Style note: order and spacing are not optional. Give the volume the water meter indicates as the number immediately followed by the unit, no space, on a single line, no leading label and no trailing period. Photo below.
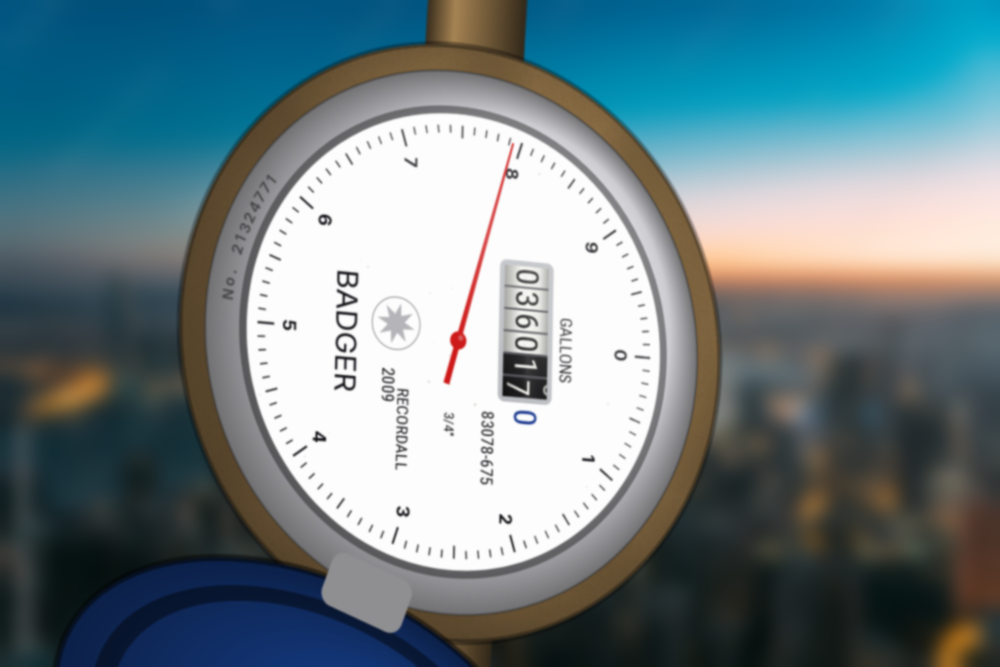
360167.9gal
